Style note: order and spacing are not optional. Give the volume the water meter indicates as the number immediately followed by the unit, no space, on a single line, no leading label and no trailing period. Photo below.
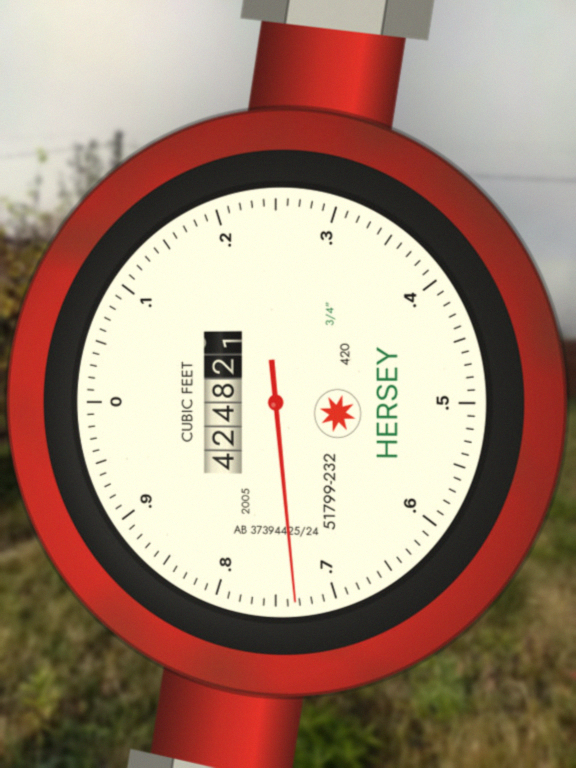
424820.73ft³
